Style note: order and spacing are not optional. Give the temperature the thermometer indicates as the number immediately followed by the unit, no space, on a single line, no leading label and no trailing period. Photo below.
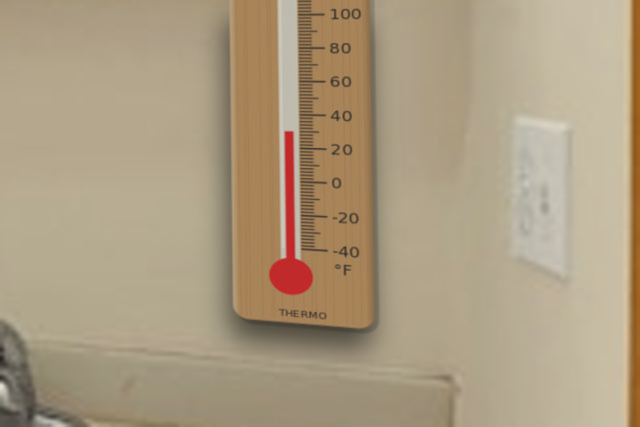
30°F
